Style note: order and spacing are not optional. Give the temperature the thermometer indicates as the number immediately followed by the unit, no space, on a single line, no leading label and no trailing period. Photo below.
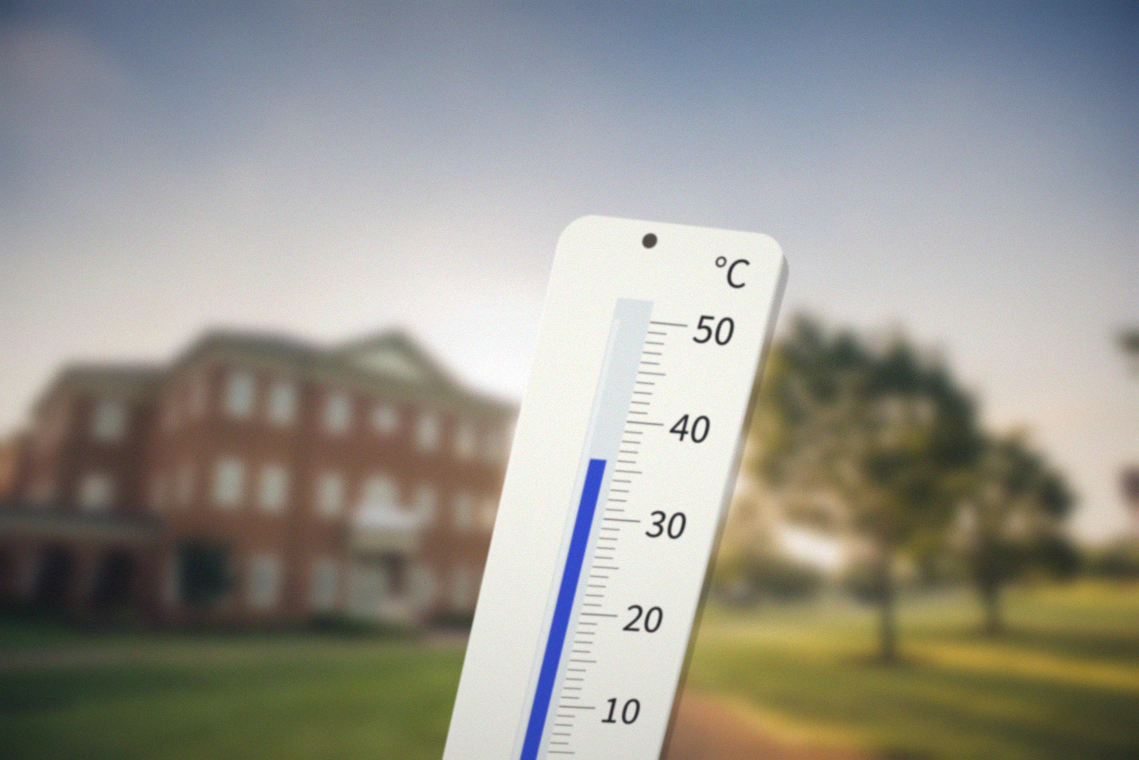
36°C
